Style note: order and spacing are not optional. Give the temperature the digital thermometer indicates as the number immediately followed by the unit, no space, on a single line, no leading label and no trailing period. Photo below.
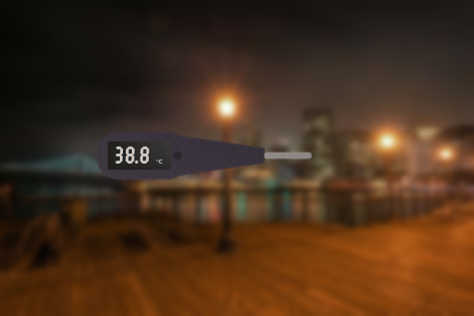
38.8°C
